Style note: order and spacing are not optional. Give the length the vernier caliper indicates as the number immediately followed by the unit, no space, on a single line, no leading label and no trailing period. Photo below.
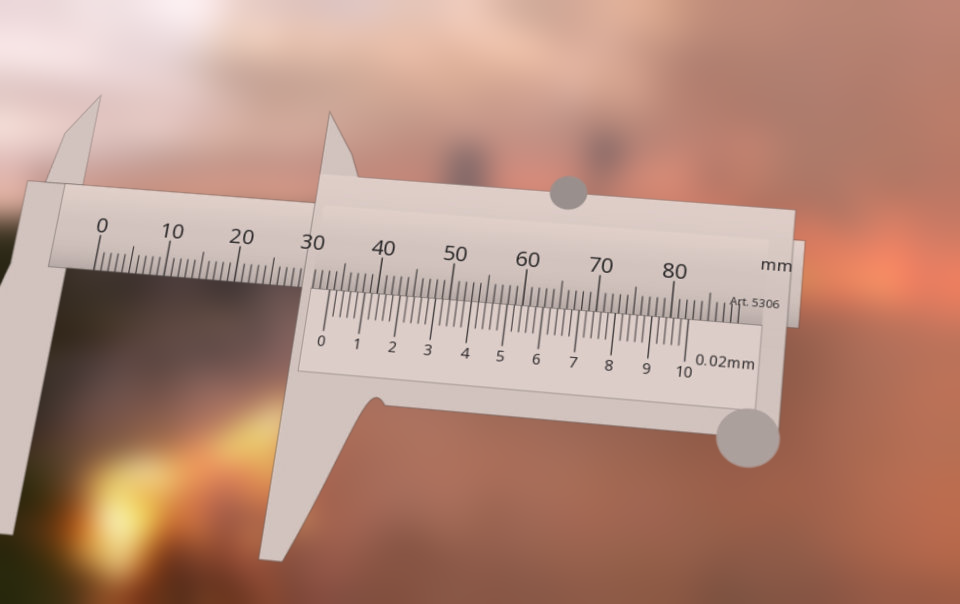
33.4mm
